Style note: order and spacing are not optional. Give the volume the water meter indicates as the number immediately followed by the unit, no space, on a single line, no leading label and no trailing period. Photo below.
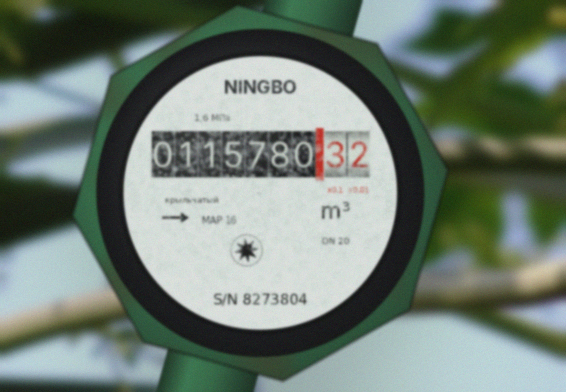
115780.32m³
